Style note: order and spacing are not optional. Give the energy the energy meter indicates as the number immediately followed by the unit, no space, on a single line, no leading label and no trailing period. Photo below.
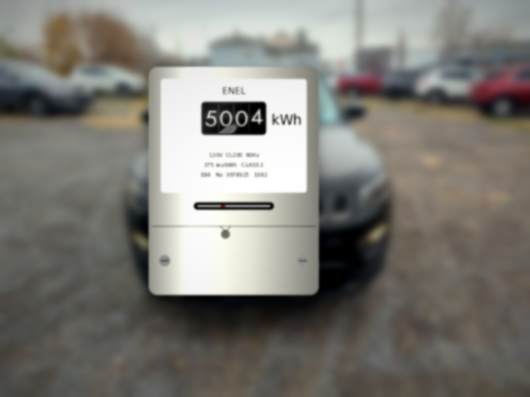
5004kWh
